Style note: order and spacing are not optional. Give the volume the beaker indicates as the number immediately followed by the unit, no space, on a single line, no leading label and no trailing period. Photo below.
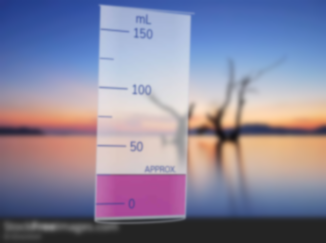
25mL
